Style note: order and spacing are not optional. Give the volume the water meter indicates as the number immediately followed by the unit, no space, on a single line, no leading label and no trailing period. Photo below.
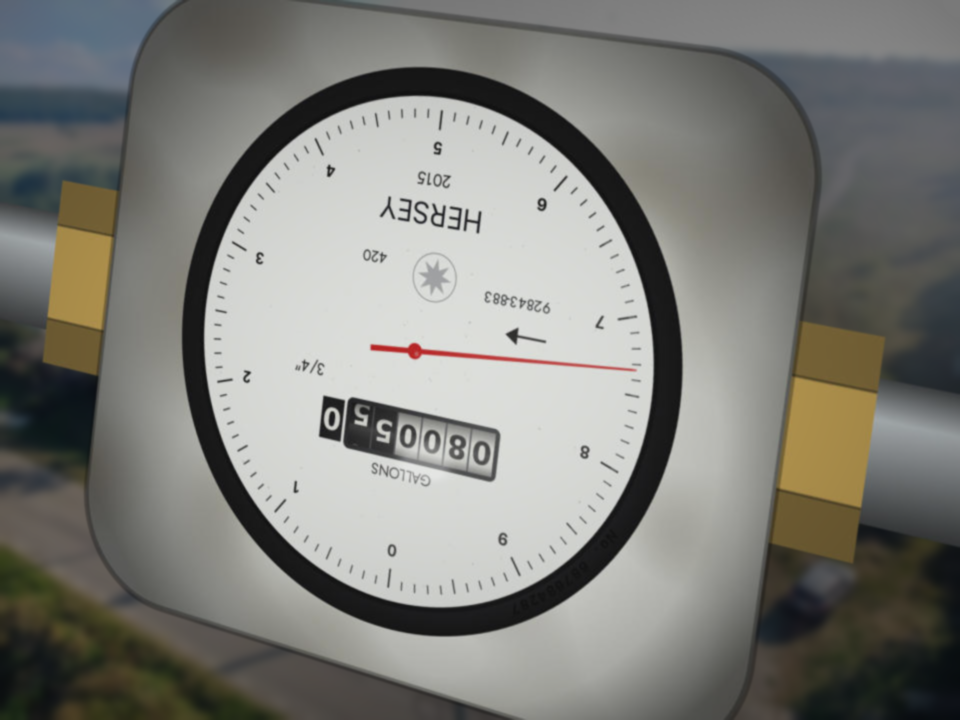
800547.3gal
